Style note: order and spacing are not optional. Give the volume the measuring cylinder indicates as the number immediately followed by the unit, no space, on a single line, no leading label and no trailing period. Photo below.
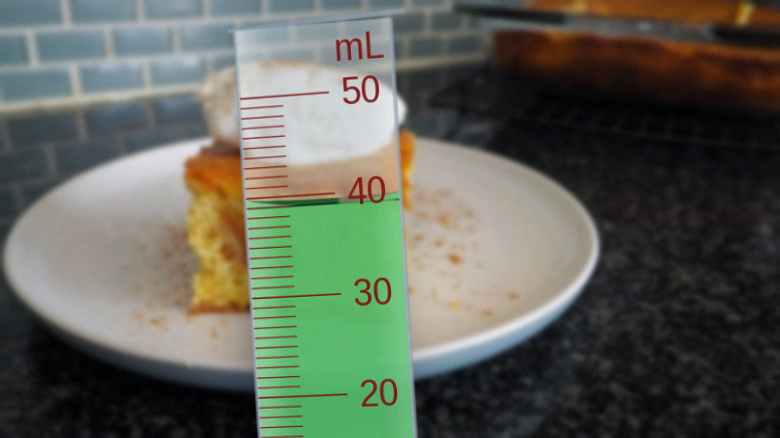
39mL
